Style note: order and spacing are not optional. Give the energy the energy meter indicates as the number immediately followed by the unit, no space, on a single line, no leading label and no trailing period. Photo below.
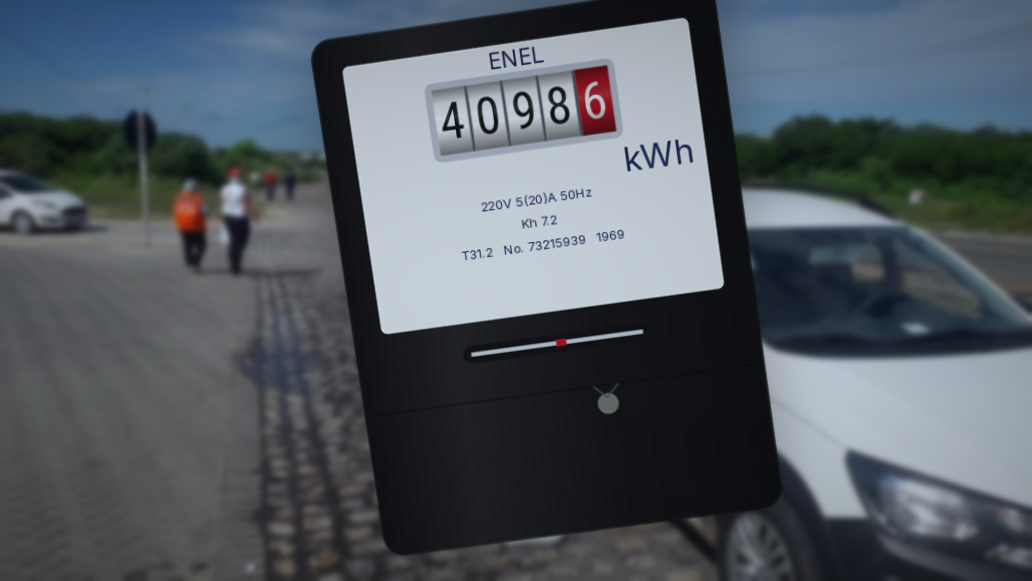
4098.6kWh
